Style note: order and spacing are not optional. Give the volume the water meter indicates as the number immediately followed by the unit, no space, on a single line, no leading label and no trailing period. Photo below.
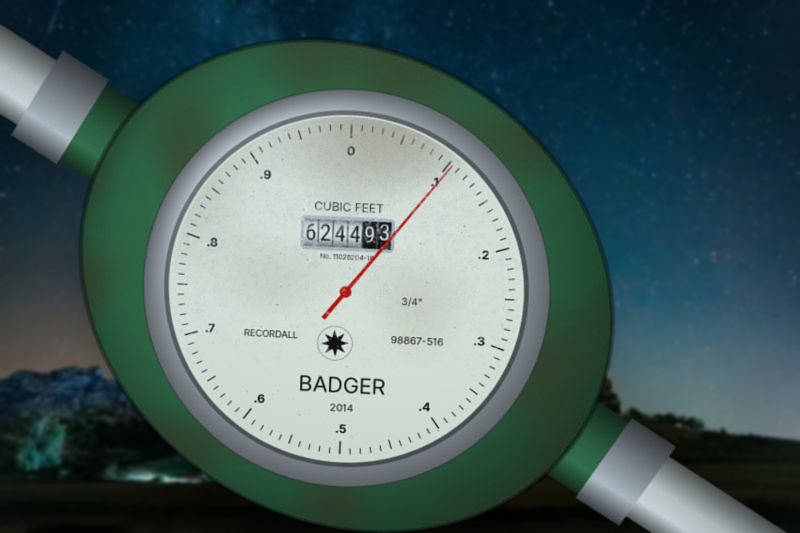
624493.10ft³
